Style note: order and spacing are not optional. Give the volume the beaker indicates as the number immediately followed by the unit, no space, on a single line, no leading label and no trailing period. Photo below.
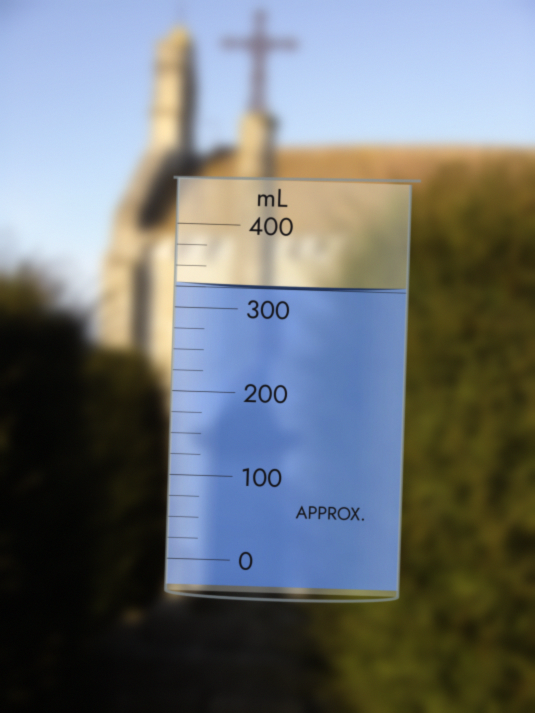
325mL
